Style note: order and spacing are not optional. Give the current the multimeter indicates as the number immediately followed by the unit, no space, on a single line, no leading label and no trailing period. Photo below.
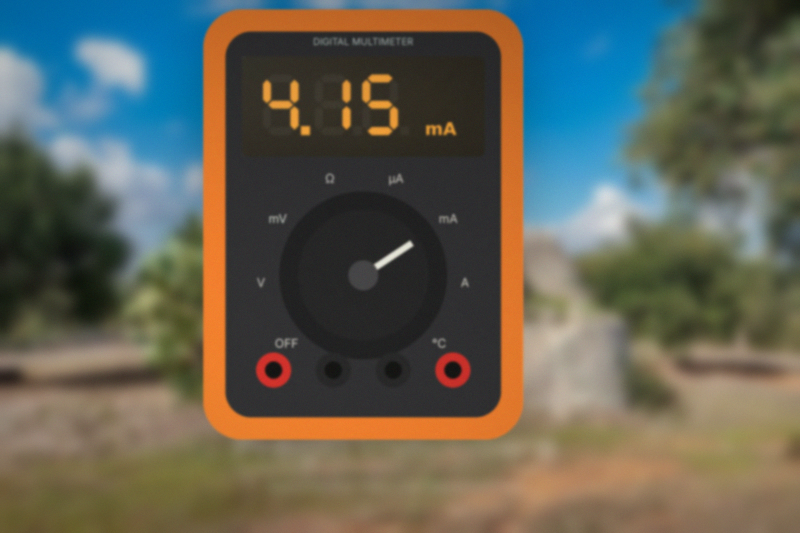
4.15mA
